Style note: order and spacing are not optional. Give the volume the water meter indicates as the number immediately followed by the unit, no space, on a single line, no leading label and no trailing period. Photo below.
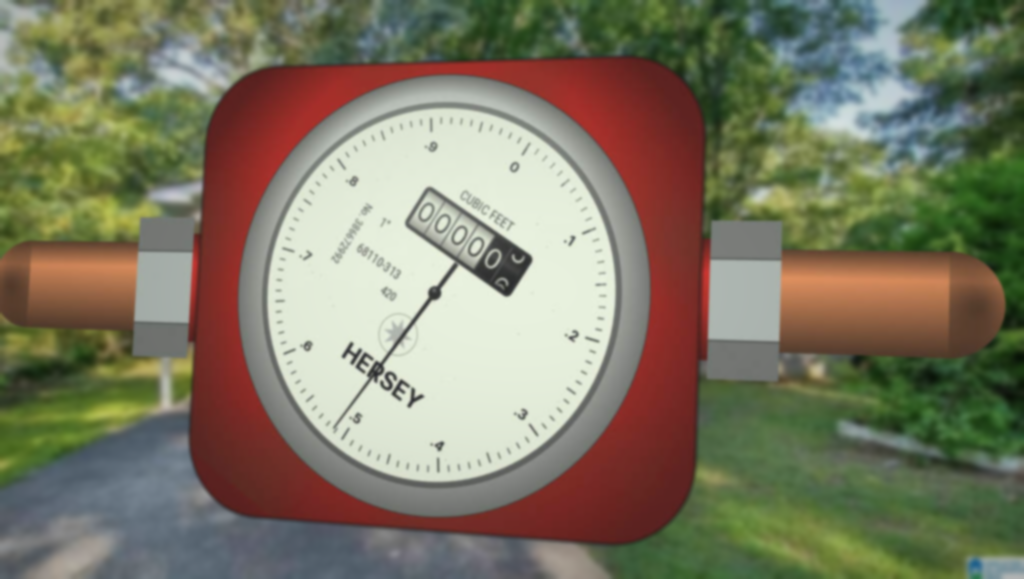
5.51ft³
